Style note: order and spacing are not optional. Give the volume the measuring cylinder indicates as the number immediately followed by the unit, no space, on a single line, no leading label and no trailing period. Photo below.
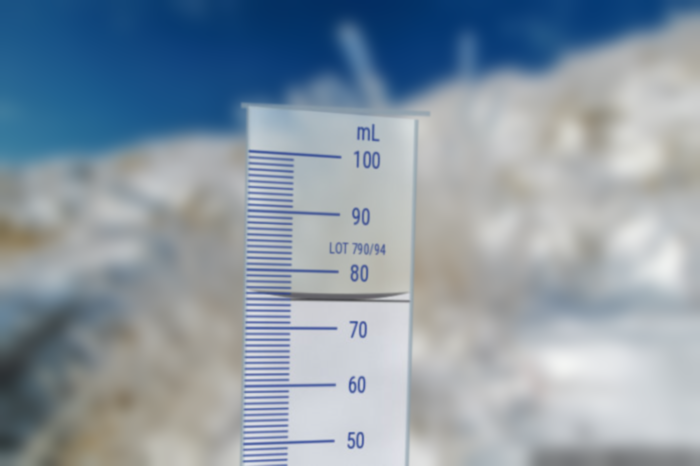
75mL
